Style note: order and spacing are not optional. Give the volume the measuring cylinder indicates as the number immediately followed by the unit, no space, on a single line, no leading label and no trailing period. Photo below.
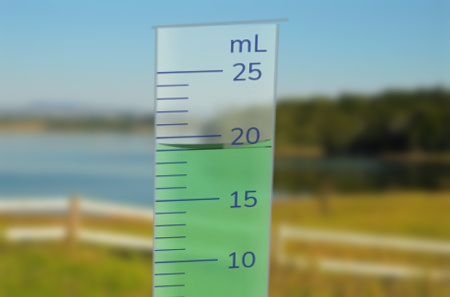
19mL
